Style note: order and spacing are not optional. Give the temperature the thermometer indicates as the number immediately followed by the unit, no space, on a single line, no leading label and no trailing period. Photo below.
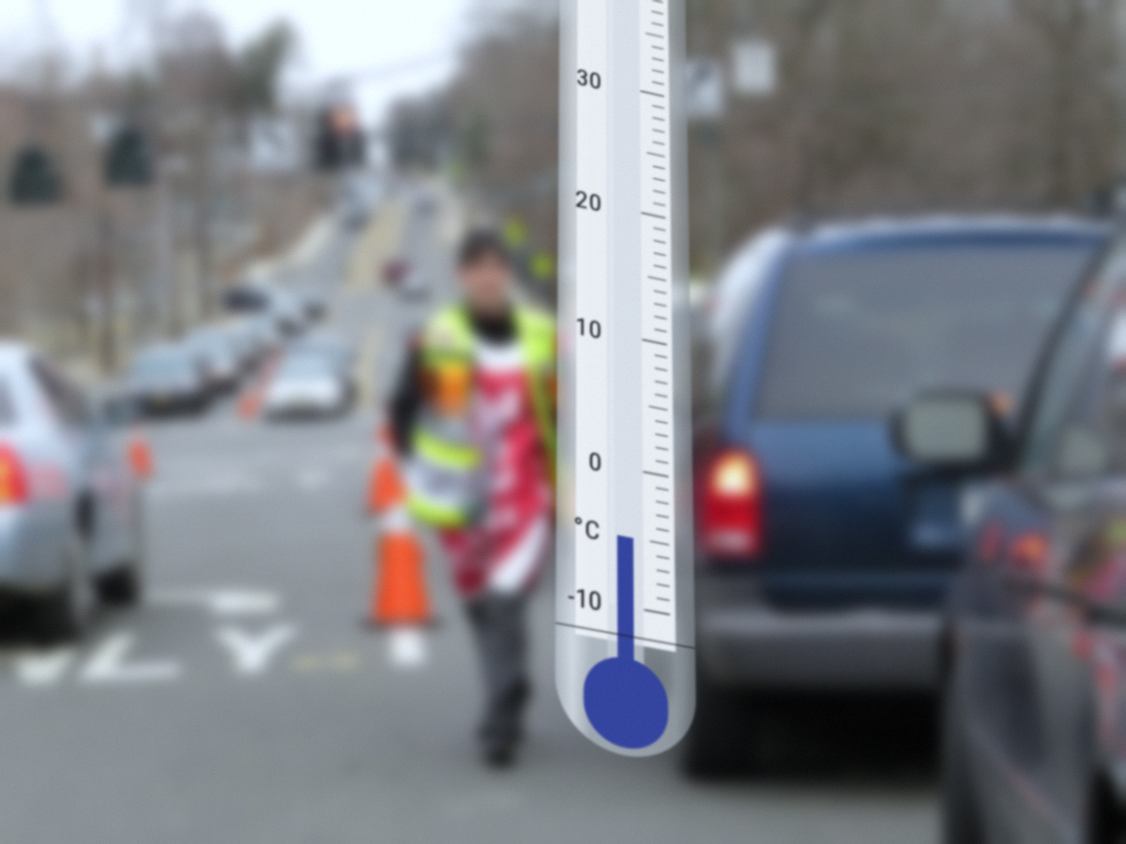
-5°C
